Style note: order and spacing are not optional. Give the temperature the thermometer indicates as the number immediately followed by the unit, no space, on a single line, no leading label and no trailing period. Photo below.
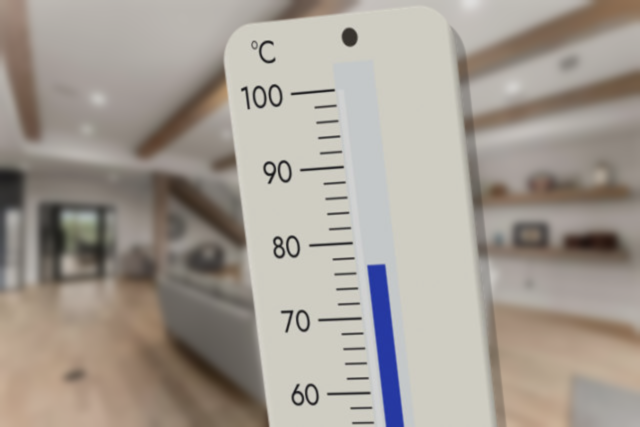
77°C
